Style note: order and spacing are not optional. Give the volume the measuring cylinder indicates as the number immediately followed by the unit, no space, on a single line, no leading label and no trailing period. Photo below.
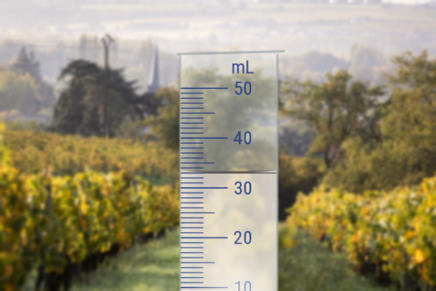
33mL
